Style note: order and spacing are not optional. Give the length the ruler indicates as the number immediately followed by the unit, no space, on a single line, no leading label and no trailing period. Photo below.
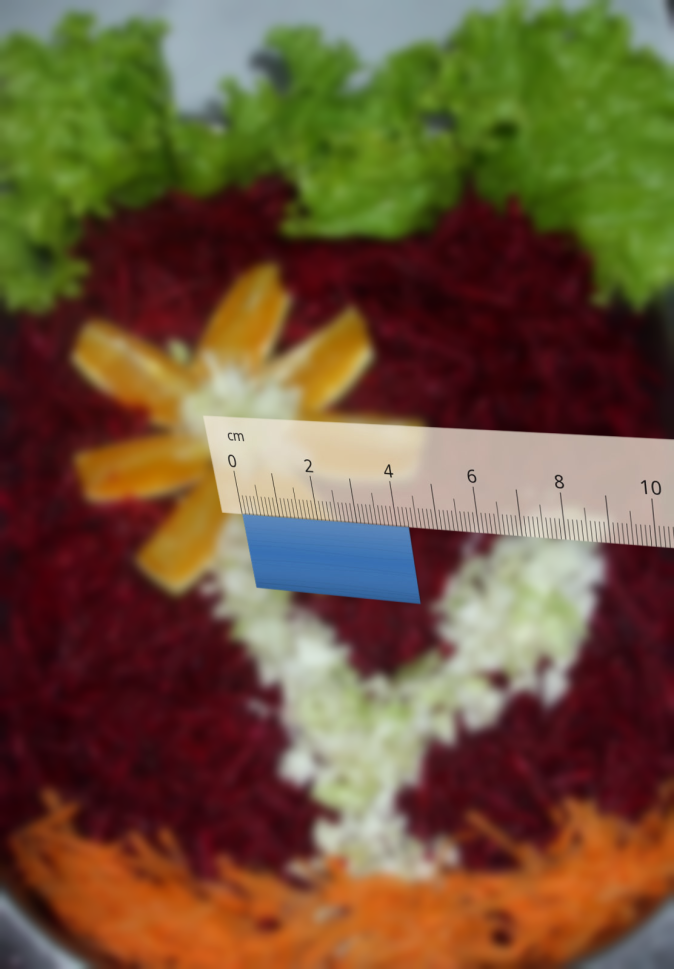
4.3cm
